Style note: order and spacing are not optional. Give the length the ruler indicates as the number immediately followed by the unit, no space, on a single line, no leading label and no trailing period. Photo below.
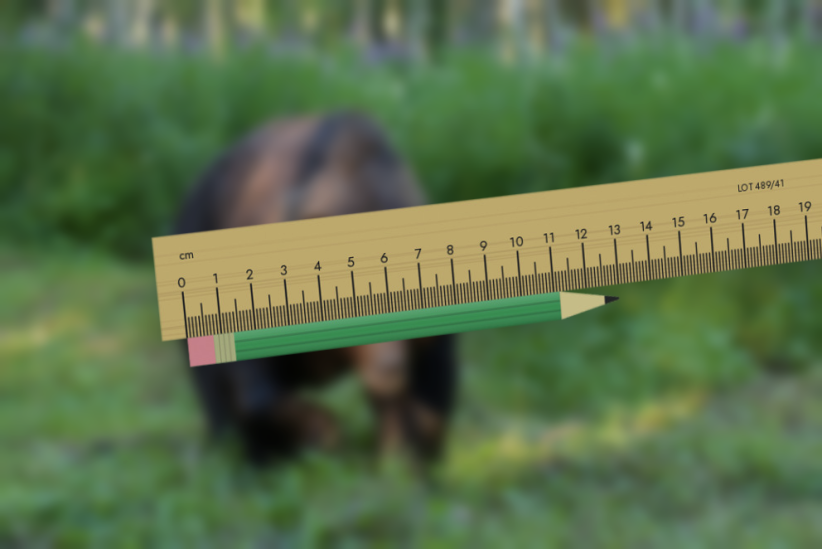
13cm
